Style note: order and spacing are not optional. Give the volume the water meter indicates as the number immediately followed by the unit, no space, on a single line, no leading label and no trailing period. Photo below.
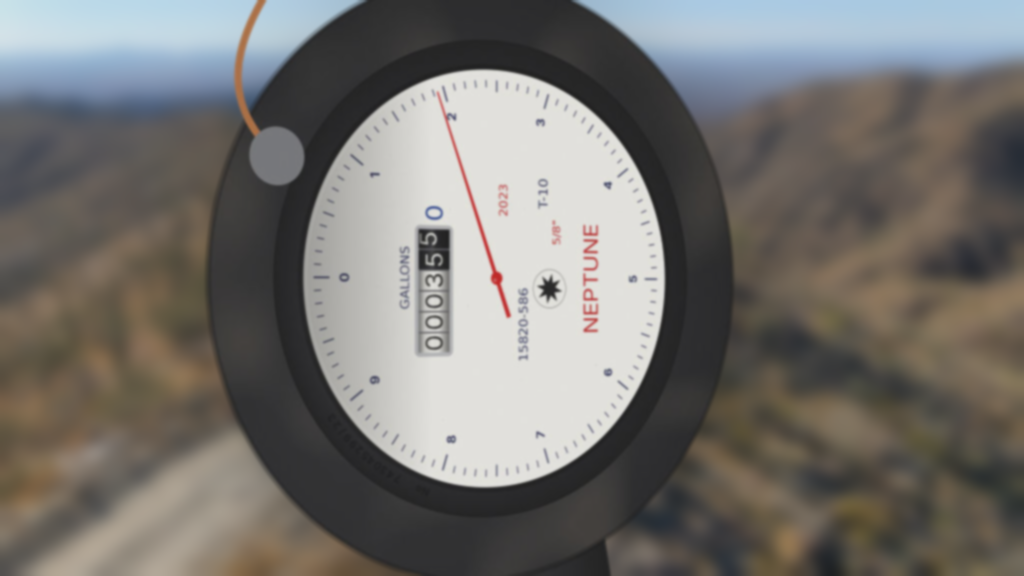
3551.9gal
